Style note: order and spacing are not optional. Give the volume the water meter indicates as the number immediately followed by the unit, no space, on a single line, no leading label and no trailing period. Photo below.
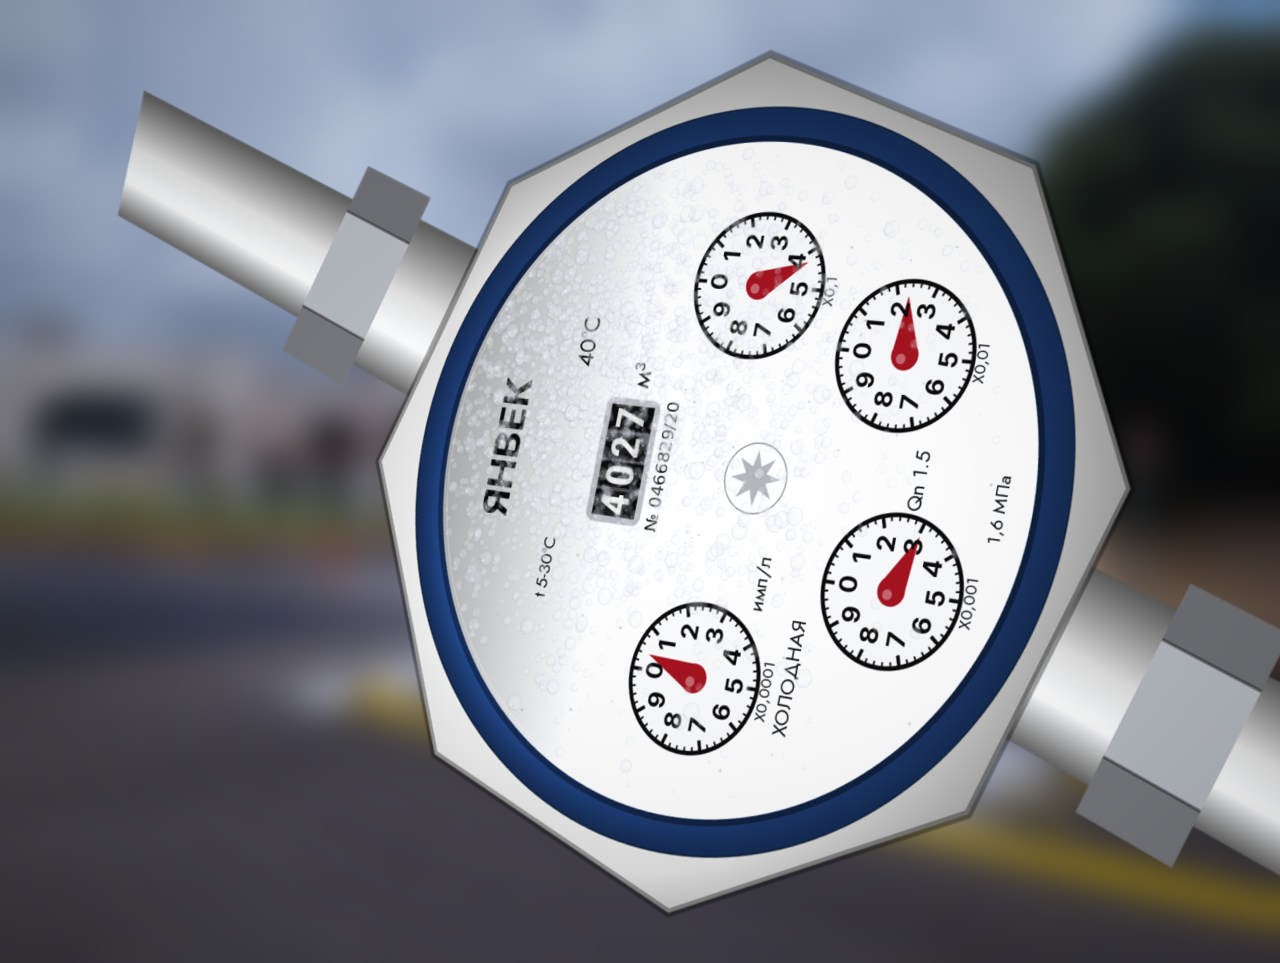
4027.4230m³
